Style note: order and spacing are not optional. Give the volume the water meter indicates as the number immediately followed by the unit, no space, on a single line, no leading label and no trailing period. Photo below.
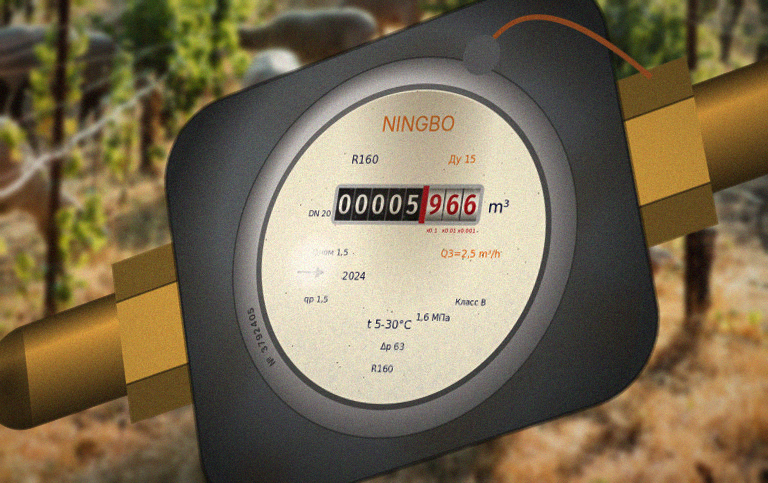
5.966m³
